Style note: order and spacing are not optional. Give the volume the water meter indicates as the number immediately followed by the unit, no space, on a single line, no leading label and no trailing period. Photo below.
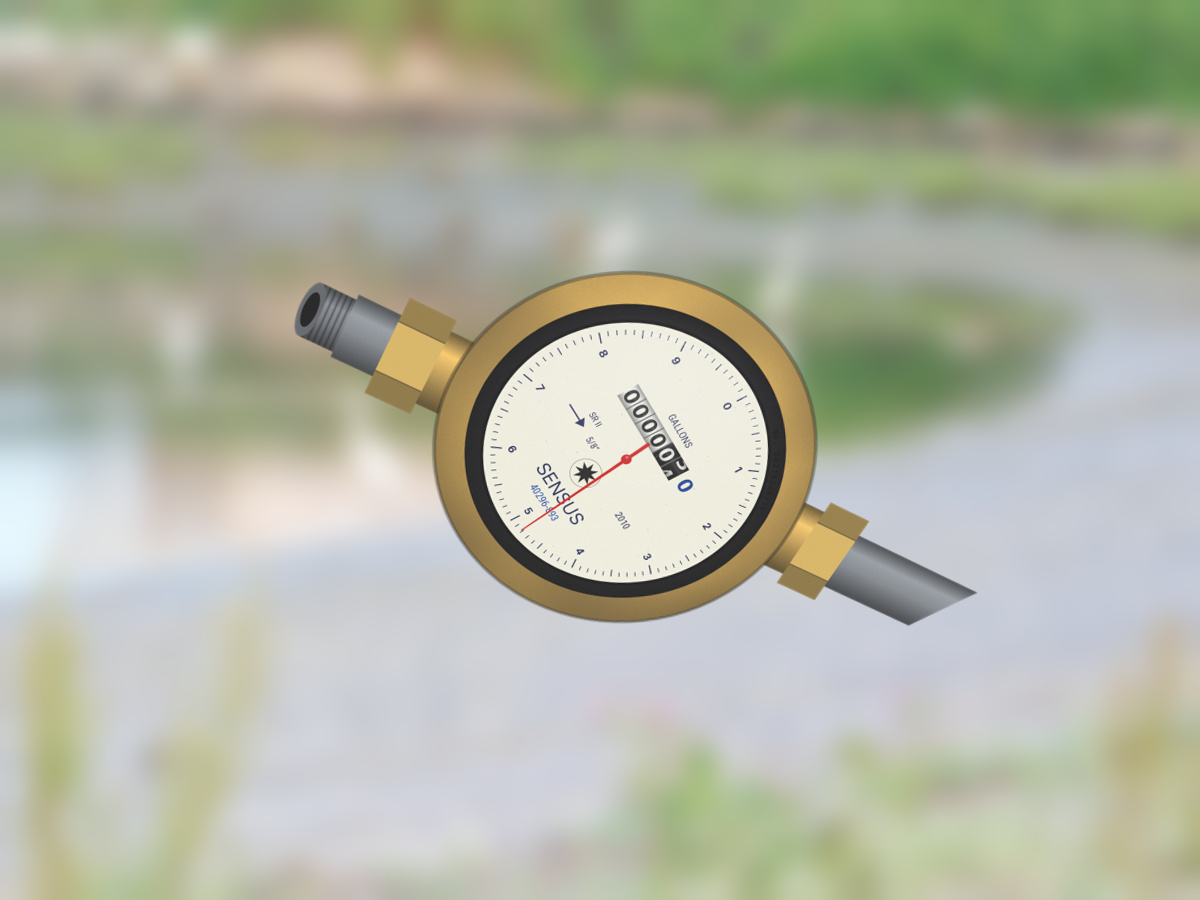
34.8gal
